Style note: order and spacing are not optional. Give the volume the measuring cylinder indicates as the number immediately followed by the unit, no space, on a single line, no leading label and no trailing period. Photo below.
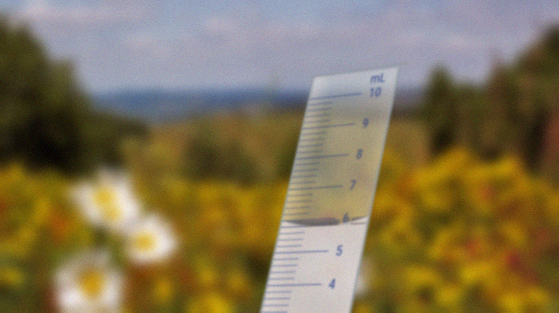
5.8mL
